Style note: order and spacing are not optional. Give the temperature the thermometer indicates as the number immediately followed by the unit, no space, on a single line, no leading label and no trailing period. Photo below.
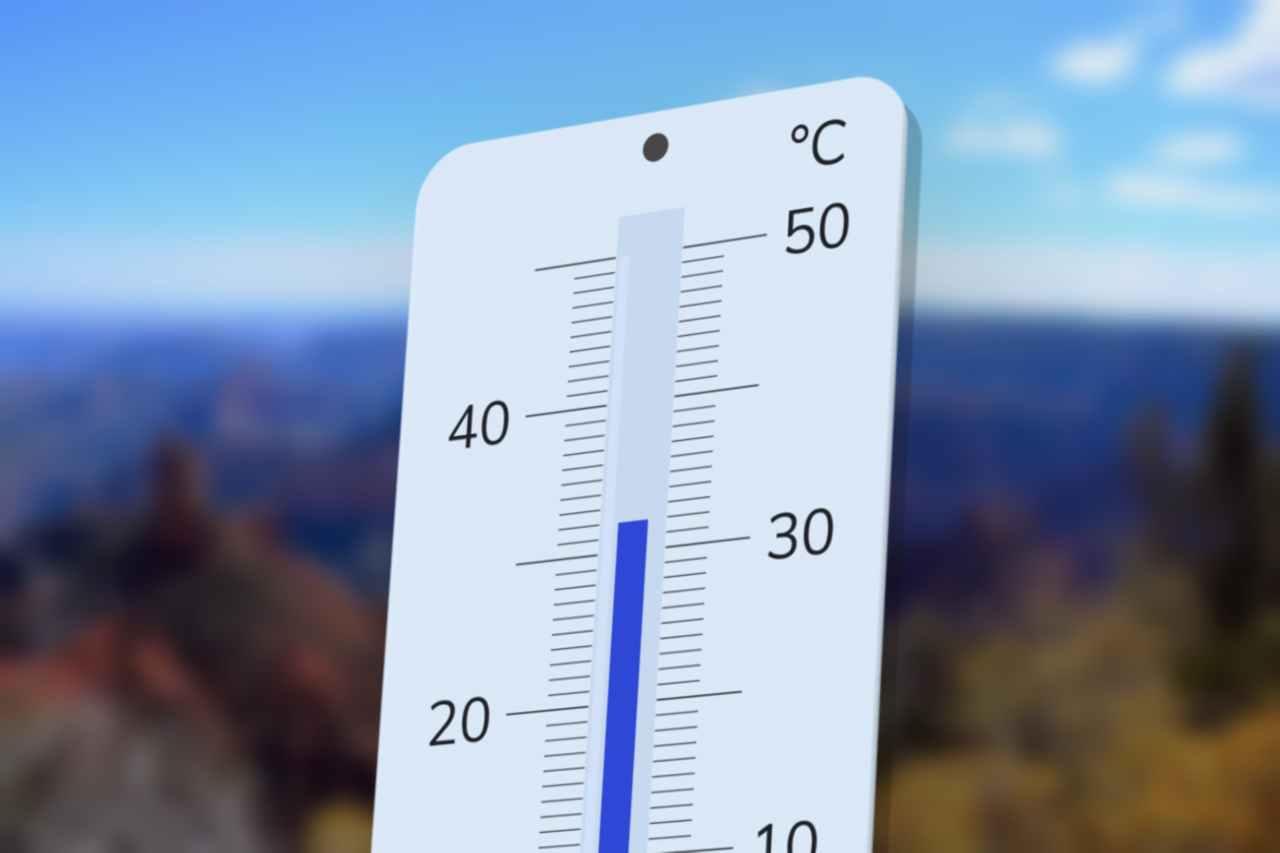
32°C
